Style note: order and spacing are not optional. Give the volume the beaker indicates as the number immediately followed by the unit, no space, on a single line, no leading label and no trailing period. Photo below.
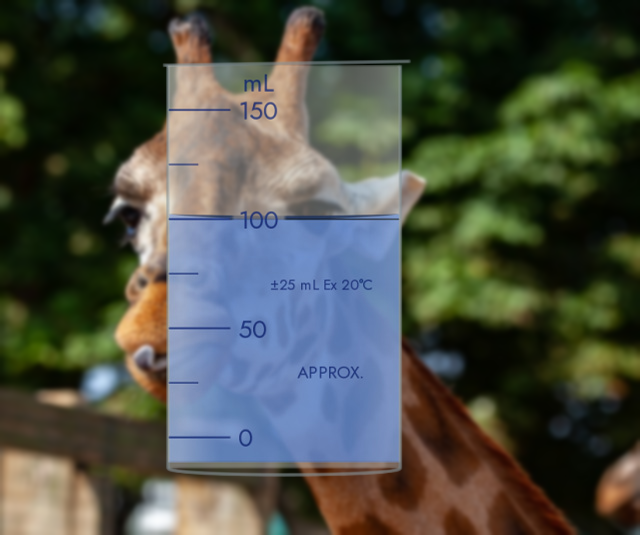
100mL
